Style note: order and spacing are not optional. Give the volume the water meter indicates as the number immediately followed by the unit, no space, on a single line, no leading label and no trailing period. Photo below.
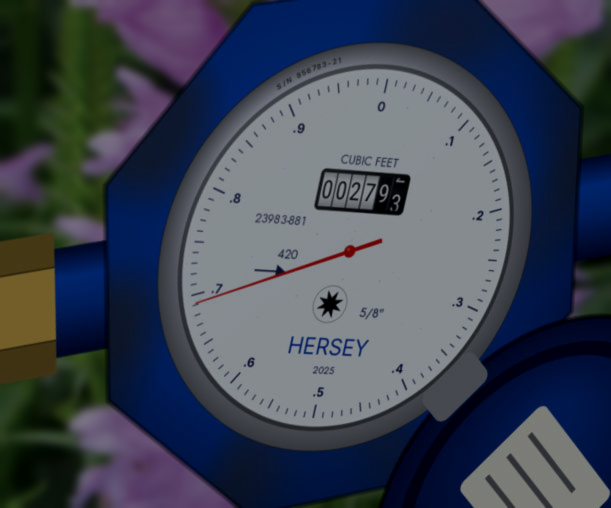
2792.69ft³
